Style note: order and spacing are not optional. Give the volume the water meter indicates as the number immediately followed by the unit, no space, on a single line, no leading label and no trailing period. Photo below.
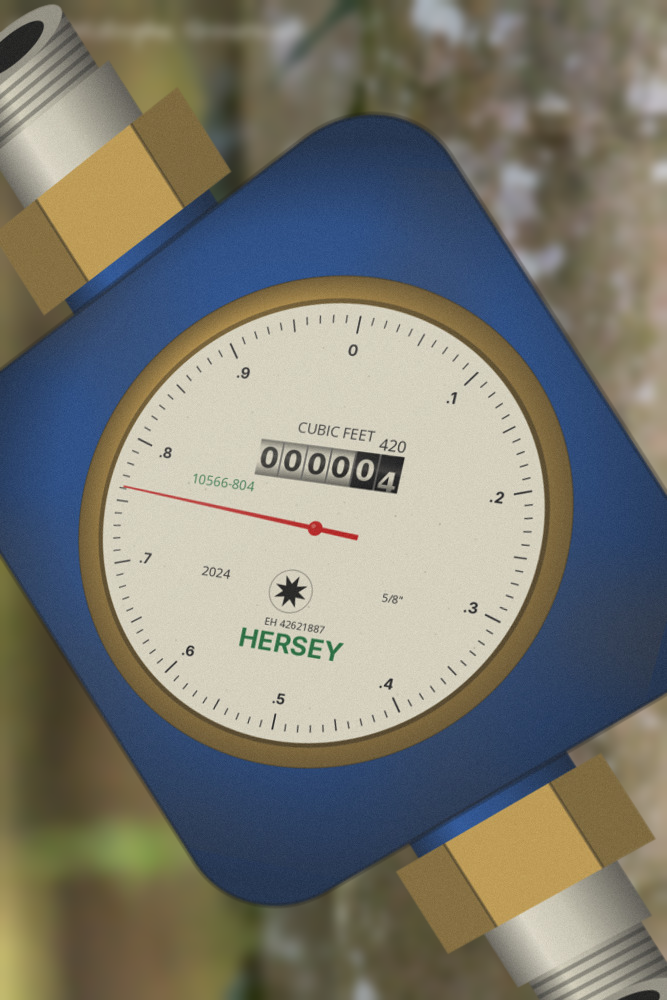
3.76ft³
